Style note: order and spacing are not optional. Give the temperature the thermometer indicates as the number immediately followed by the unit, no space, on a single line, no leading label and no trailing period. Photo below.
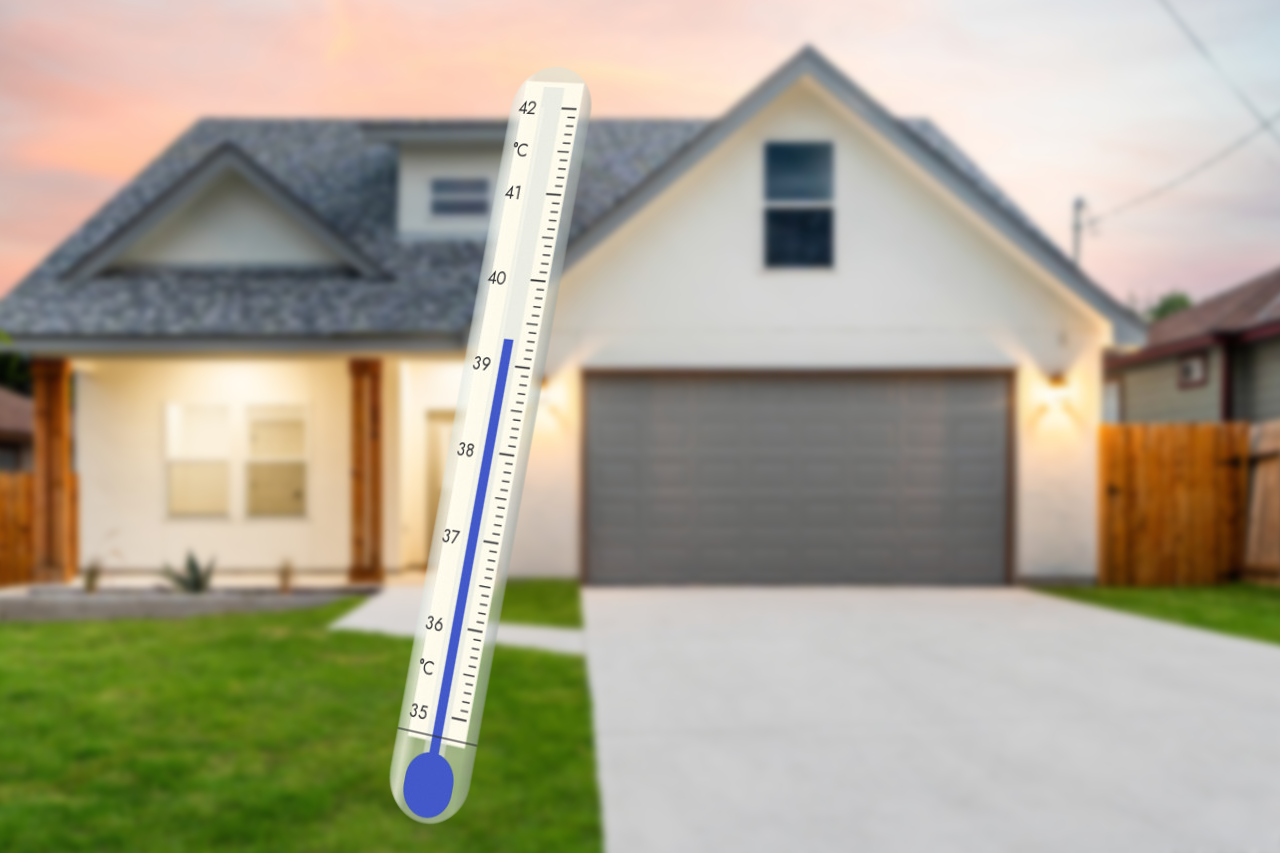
39.3°C
